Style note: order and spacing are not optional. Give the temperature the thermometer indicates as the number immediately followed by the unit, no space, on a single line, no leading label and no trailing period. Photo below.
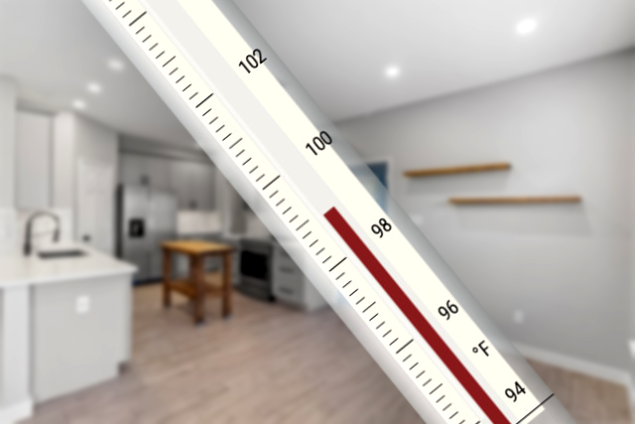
98.9°F
